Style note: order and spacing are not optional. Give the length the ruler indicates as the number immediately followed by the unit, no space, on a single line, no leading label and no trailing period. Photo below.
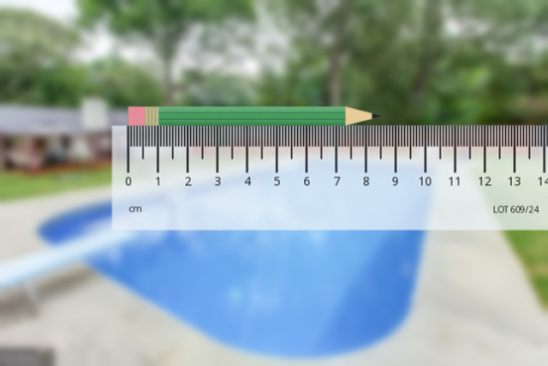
8.5cm
